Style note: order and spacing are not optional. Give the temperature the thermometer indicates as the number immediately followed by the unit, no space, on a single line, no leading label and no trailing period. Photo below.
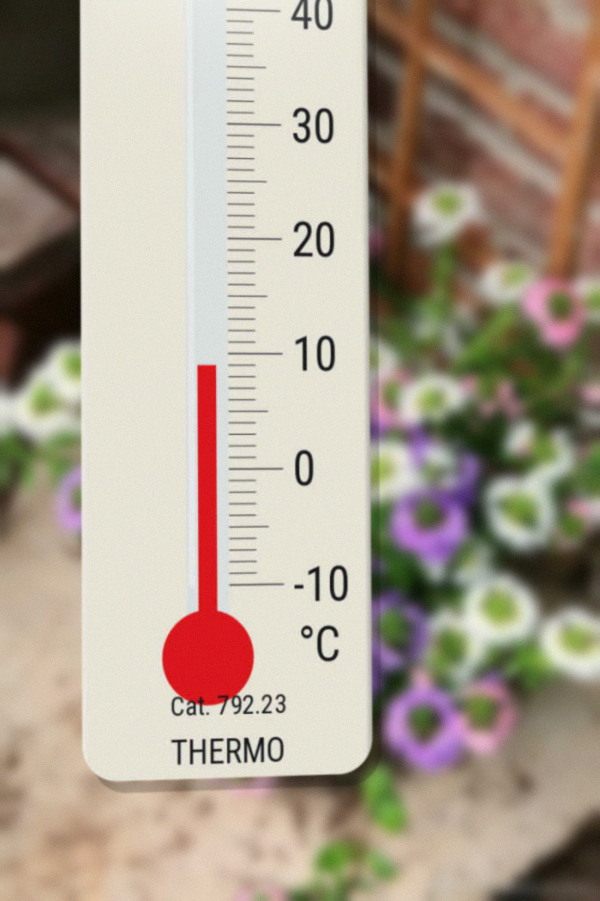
9°C
